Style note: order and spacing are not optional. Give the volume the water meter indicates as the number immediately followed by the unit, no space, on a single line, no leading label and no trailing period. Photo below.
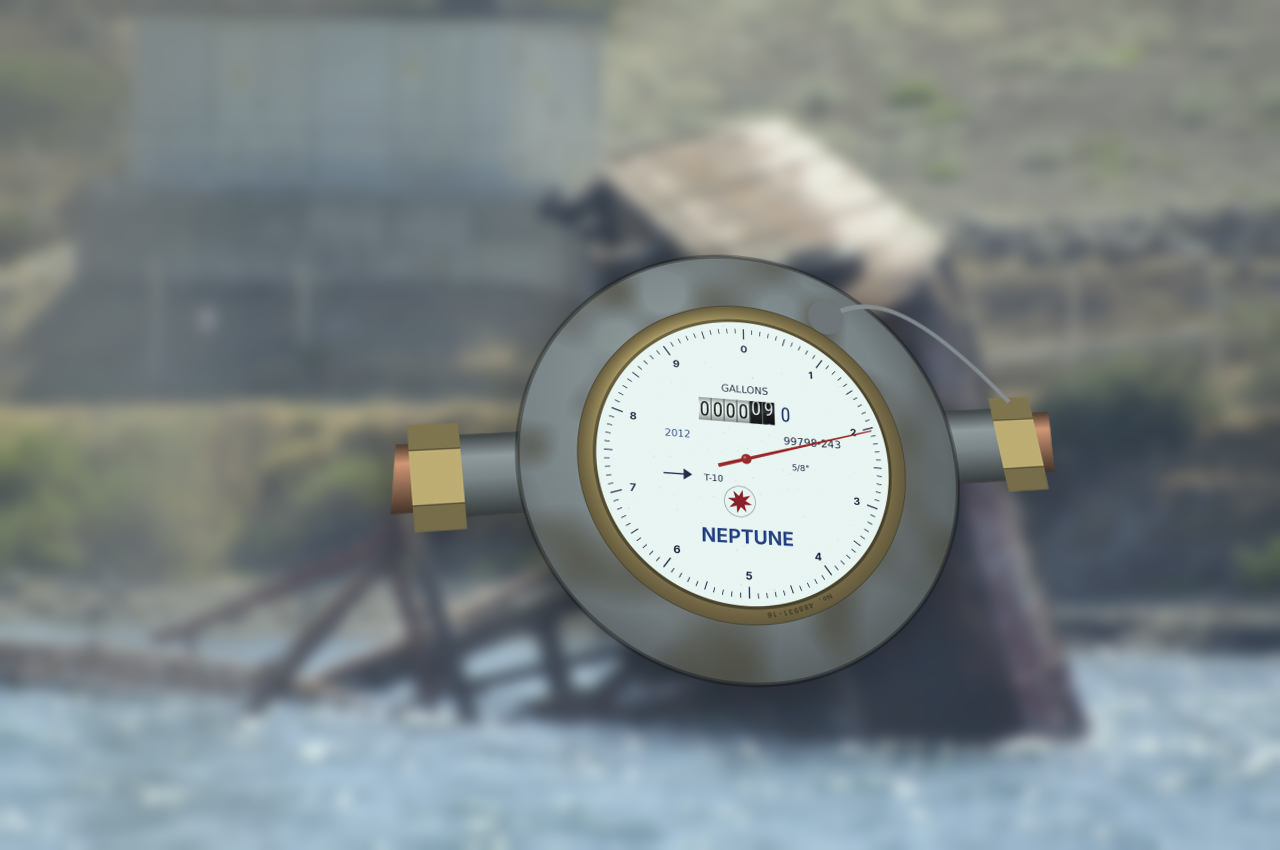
92.0gal
